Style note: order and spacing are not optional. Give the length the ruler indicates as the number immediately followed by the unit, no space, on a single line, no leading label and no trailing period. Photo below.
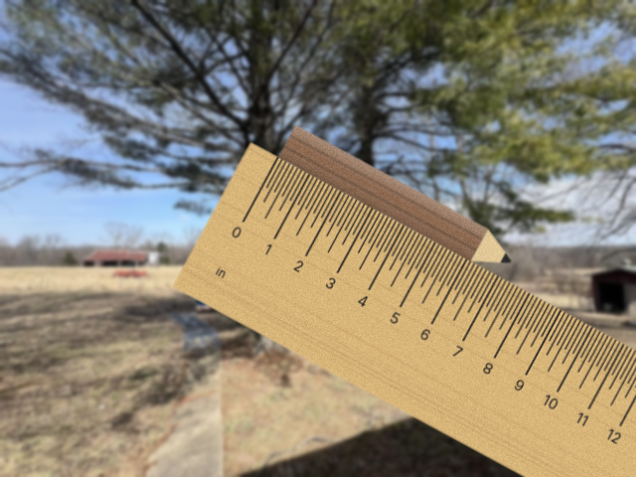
7.125in
